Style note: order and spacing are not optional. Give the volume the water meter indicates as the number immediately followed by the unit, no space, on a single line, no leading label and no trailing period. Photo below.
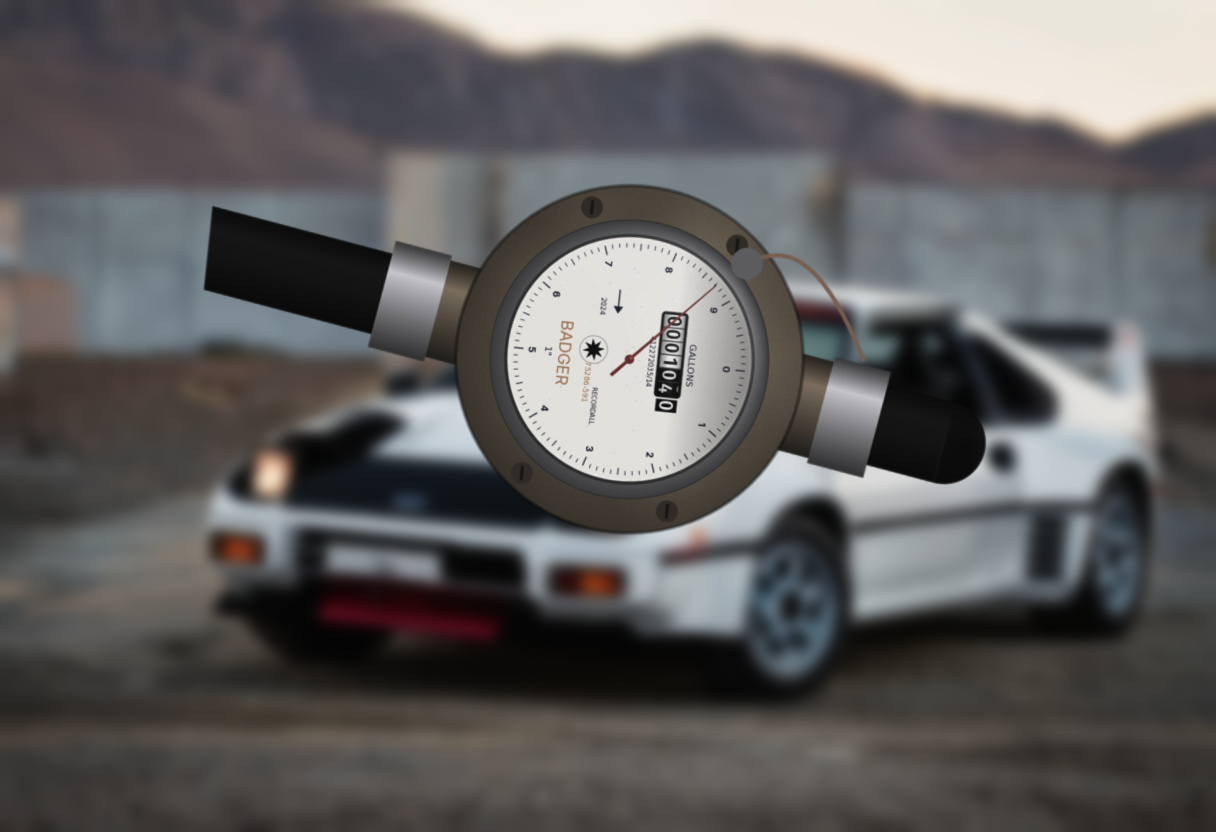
1038.7gal
